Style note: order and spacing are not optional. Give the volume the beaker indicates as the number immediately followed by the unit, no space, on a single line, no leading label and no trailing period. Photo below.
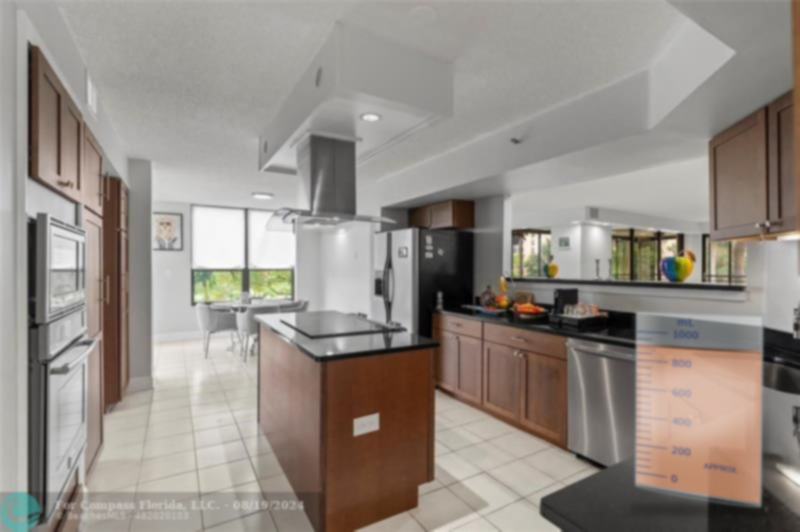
900mL
